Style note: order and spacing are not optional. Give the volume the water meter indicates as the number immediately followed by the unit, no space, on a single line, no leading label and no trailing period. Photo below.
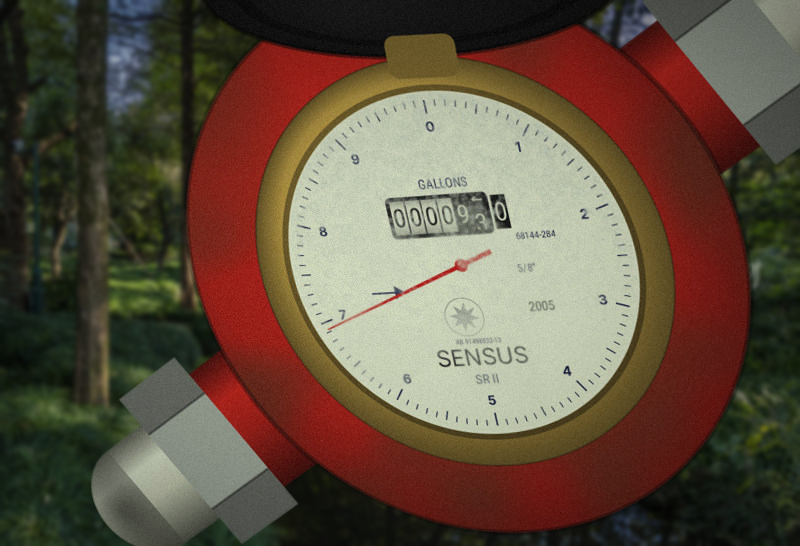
926.9gal
